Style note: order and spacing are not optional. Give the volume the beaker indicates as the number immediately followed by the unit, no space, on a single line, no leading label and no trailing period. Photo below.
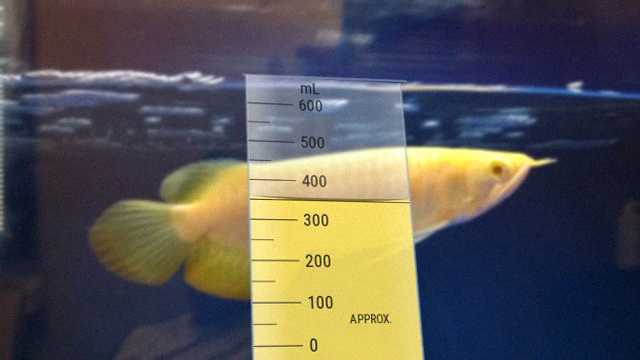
350mL
